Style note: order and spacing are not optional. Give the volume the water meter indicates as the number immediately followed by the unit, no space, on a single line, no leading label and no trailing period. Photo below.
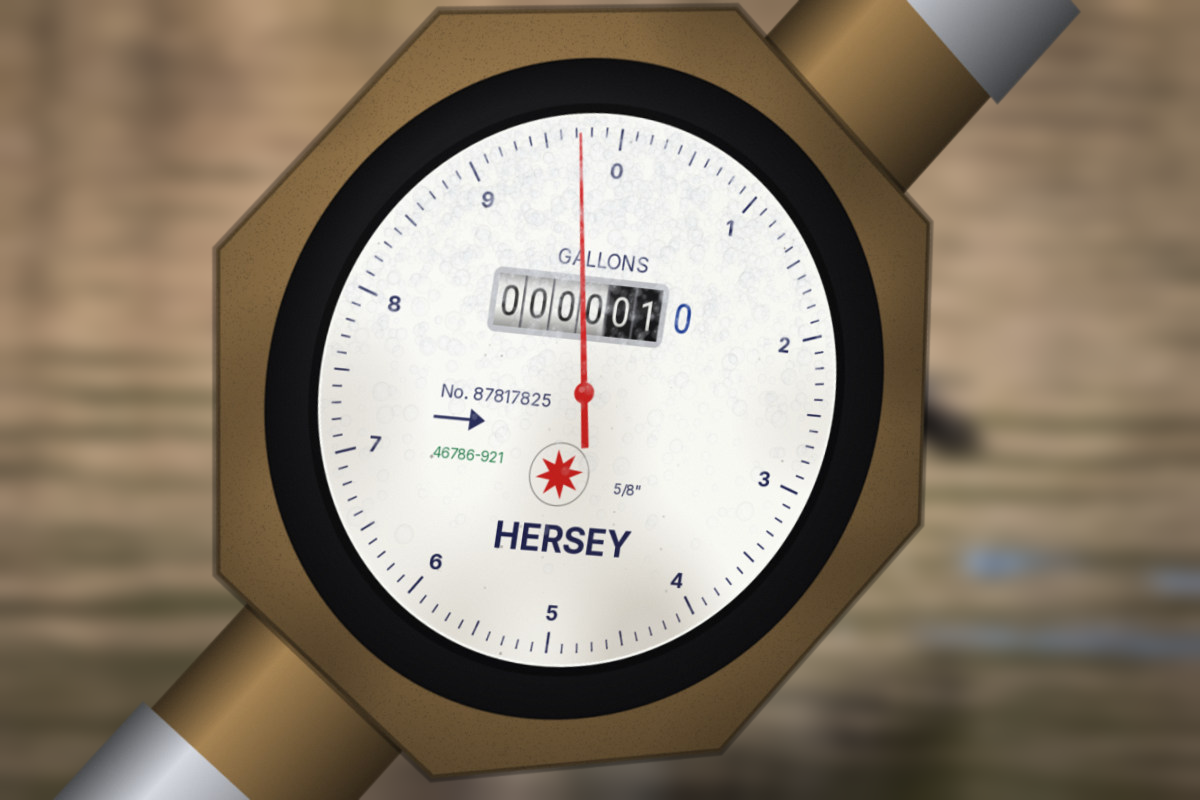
9.7gal
